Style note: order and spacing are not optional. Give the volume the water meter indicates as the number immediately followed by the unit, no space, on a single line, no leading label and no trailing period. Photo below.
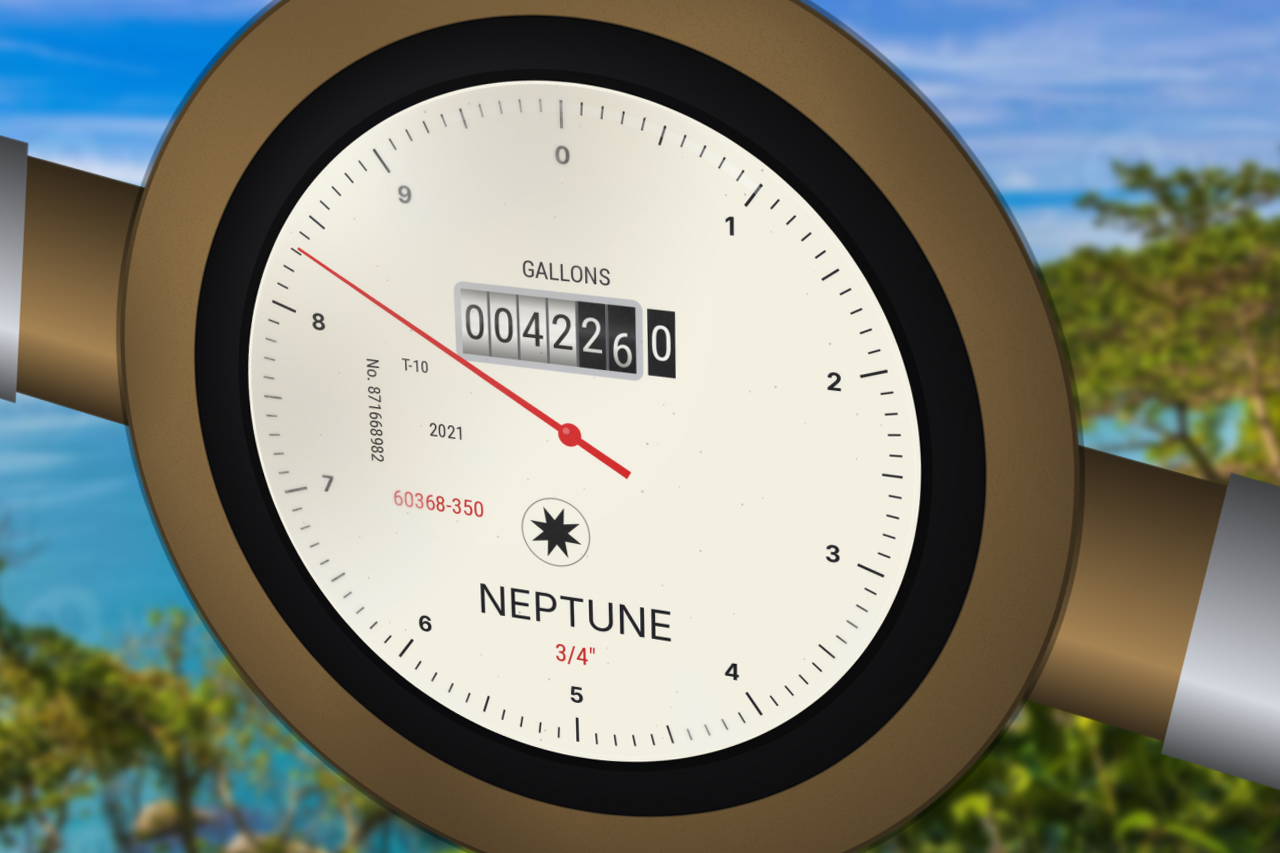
42258.3gal
